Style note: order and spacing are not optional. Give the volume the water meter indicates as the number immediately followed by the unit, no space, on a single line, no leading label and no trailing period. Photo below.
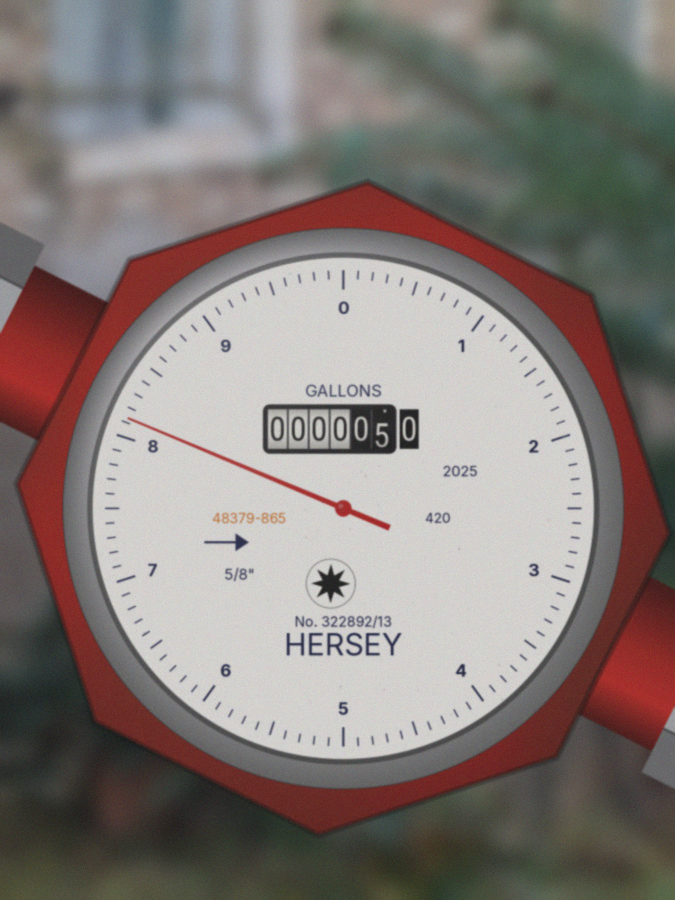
48.1gal
